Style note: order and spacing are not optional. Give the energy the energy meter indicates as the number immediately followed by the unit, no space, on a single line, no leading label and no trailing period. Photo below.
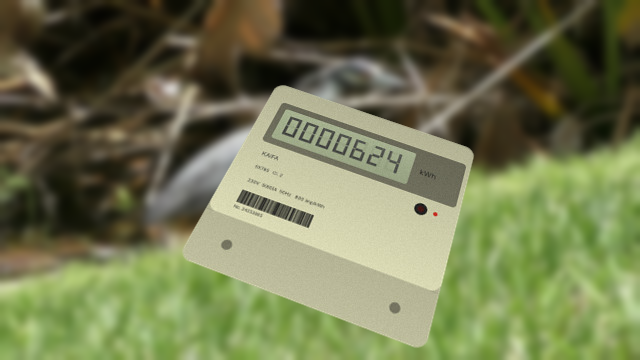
624kWh
